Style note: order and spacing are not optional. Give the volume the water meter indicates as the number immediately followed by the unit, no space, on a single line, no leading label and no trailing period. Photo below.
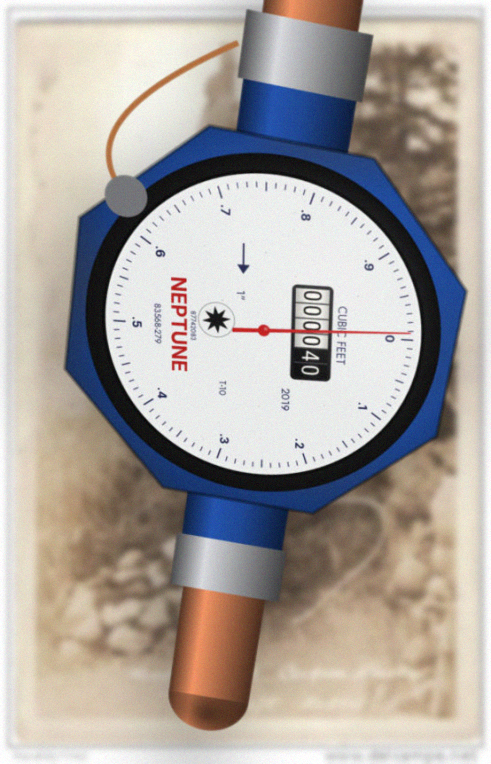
39.99ft³
